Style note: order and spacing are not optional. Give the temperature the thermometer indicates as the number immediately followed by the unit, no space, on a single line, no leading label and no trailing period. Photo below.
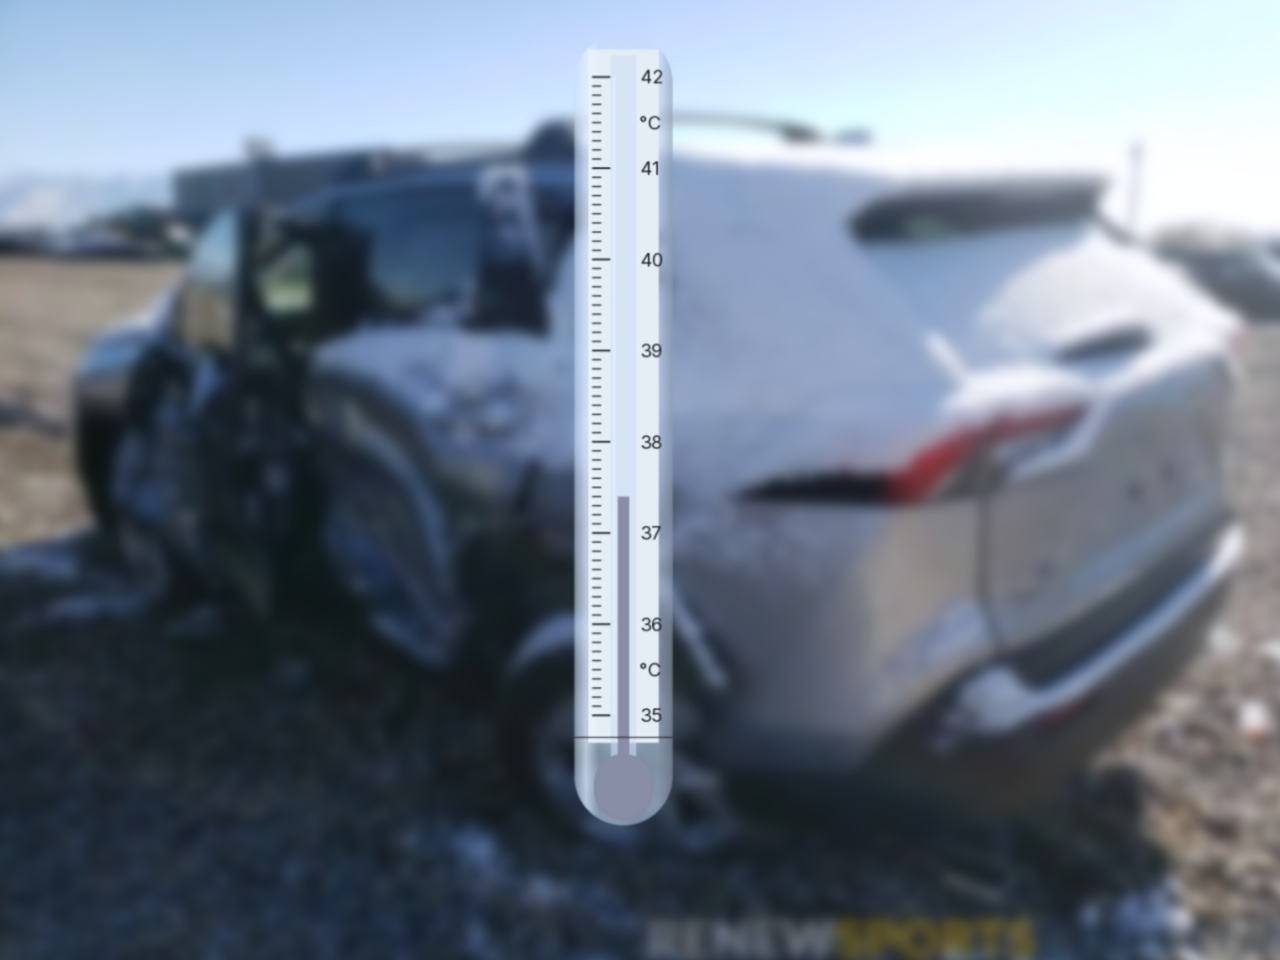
37.4°C
